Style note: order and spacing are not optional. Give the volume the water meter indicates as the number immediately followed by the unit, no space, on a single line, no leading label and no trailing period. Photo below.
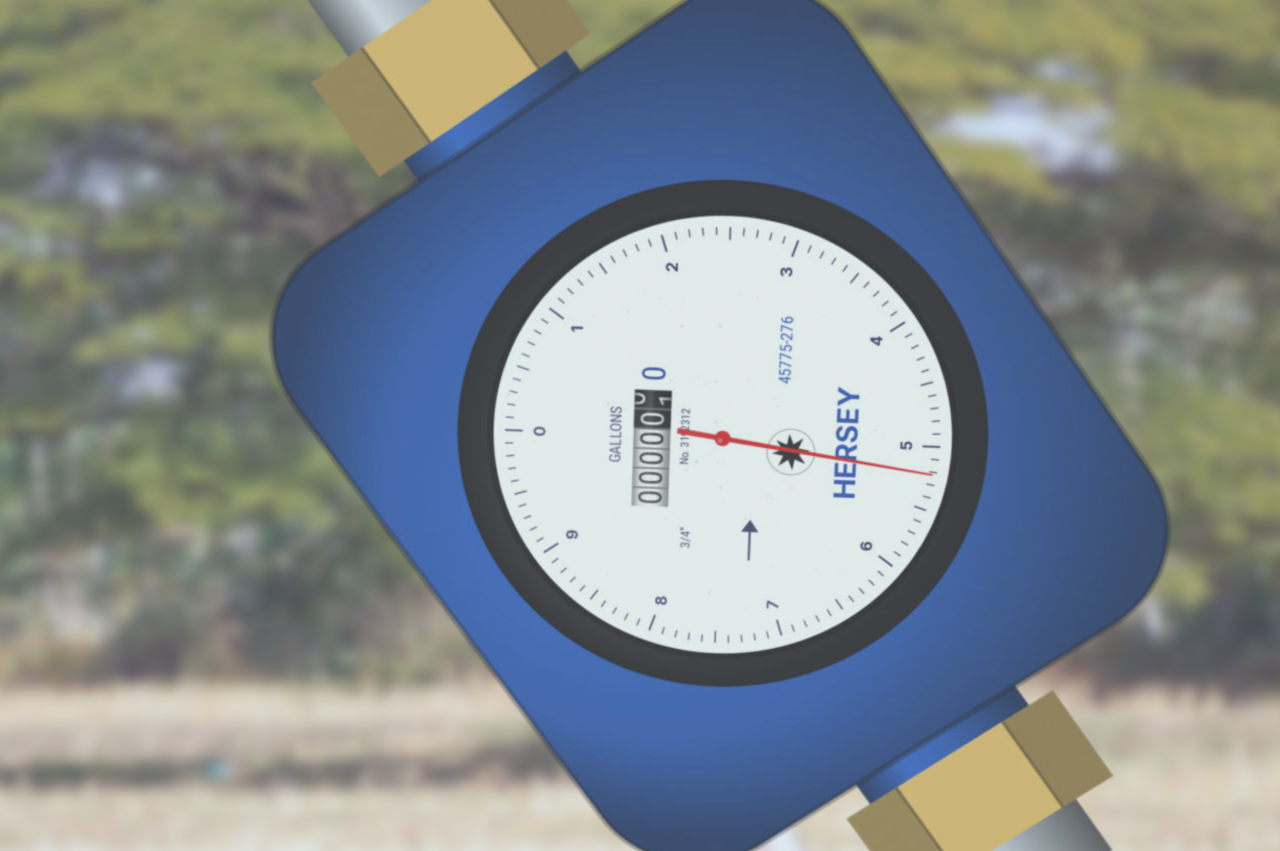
5.2gal
